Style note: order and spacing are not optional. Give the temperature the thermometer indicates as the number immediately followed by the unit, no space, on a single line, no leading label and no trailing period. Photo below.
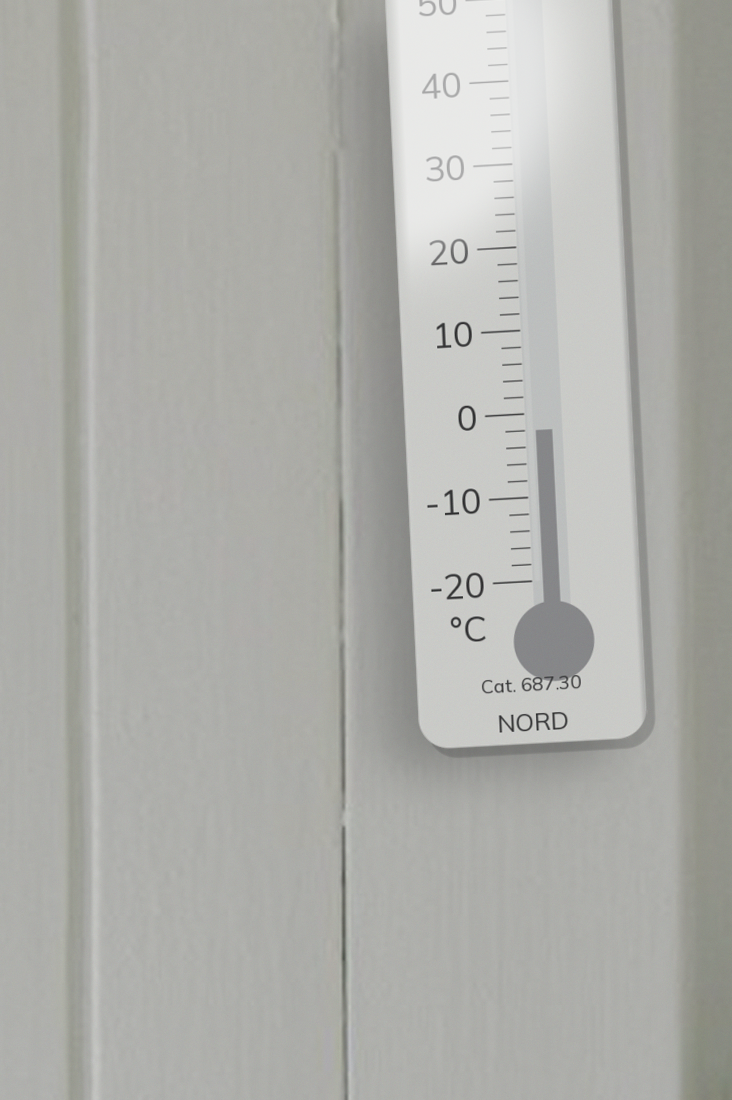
-2°C
